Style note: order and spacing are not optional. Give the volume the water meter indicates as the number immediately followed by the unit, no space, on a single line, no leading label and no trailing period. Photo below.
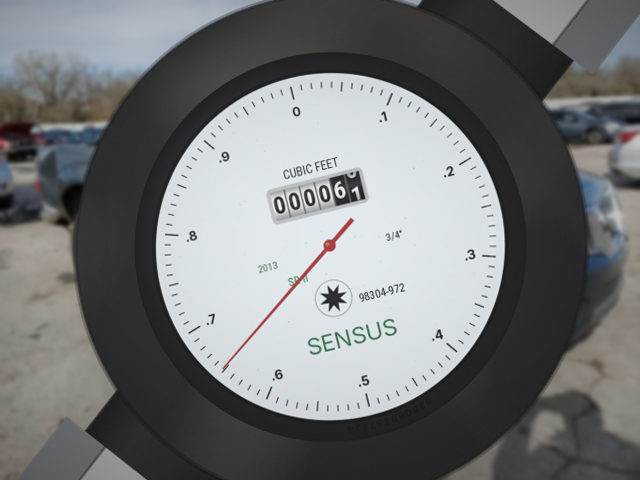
60.65ft³
